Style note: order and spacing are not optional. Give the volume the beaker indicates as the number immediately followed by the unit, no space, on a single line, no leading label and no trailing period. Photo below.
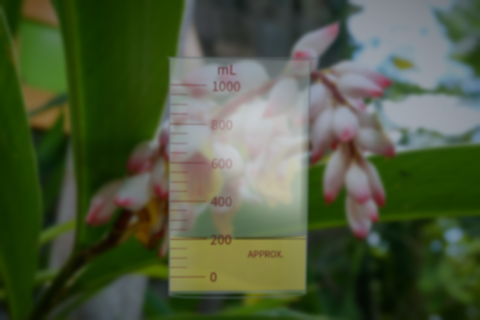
200mL
